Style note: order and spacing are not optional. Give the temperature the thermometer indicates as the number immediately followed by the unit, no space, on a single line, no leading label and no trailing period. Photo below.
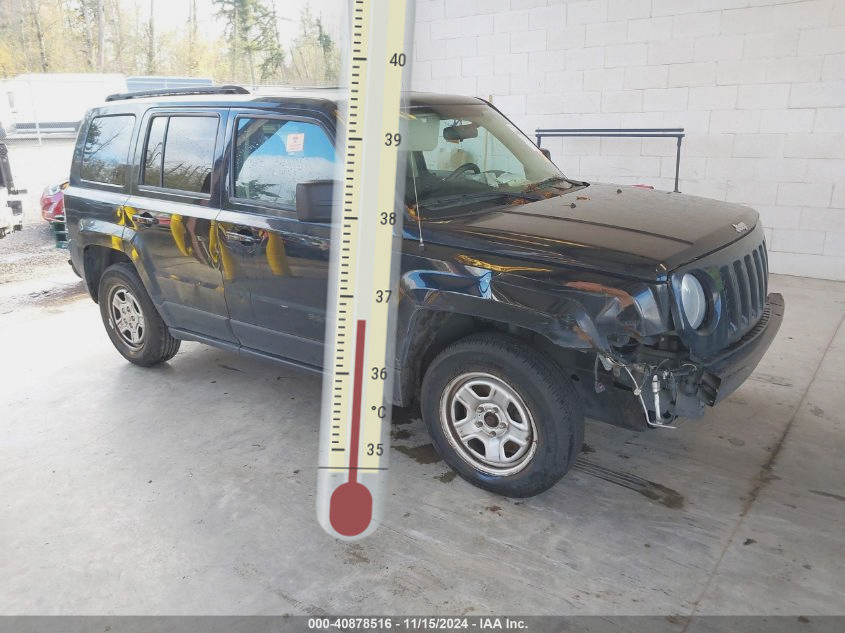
36.7°C
